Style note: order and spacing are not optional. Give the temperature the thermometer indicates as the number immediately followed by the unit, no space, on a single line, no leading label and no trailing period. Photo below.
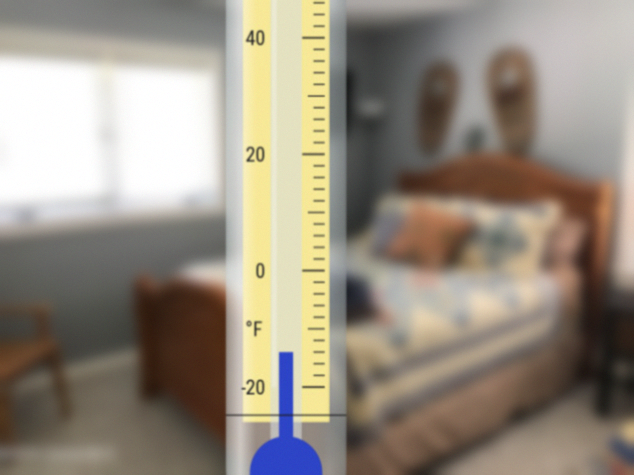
-14°F
